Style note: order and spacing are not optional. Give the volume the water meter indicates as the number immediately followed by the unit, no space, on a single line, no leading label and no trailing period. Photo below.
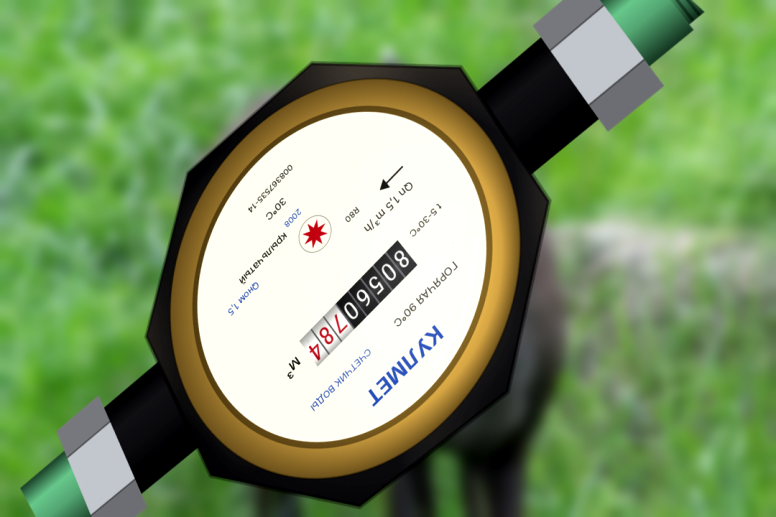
80560.784m³
